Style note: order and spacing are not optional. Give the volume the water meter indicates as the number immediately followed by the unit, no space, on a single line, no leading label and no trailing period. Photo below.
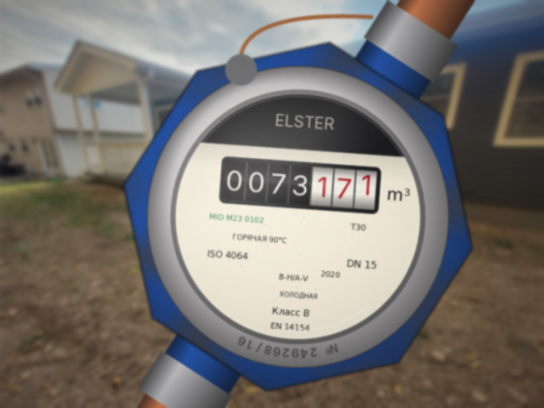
73.171m³
